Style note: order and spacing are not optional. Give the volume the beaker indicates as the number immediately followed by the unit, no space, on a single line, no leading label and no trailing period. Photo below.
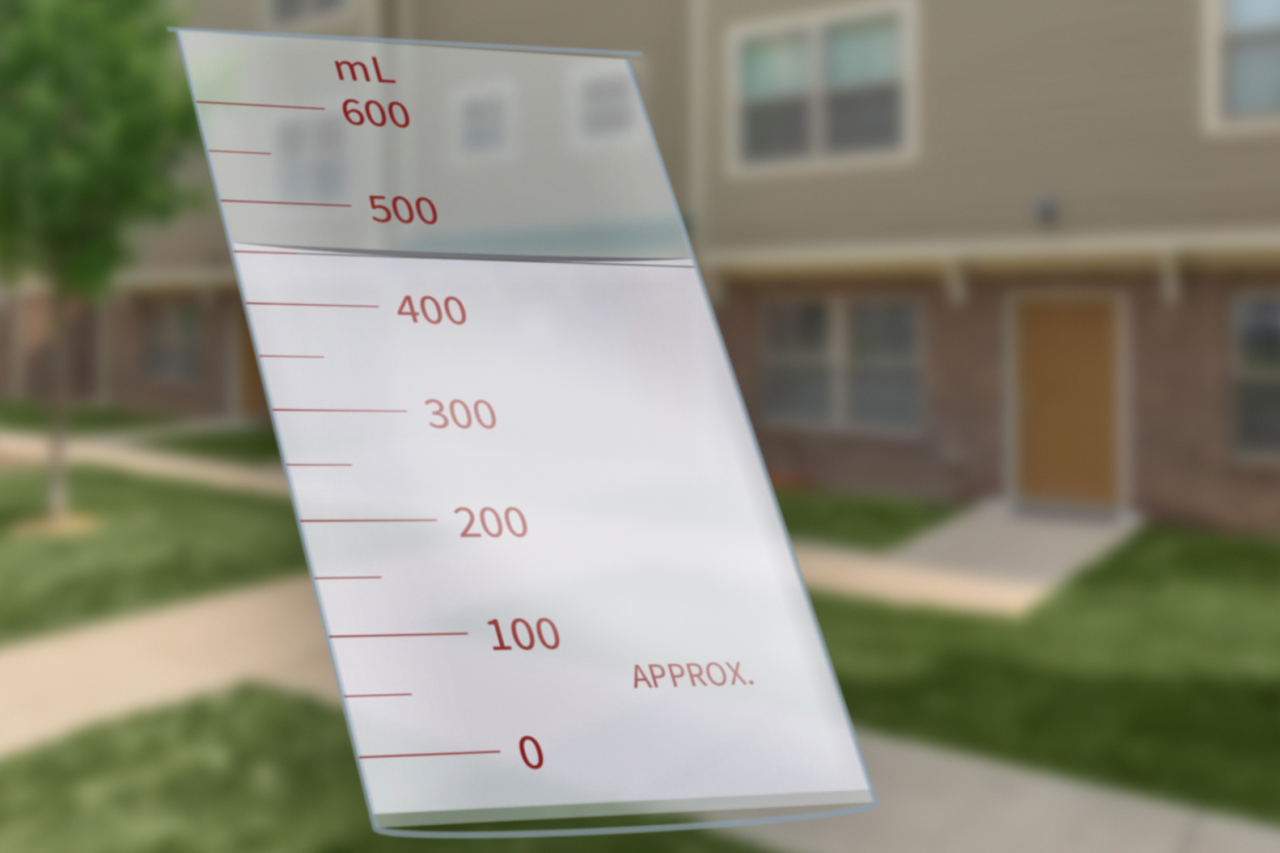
450mL
